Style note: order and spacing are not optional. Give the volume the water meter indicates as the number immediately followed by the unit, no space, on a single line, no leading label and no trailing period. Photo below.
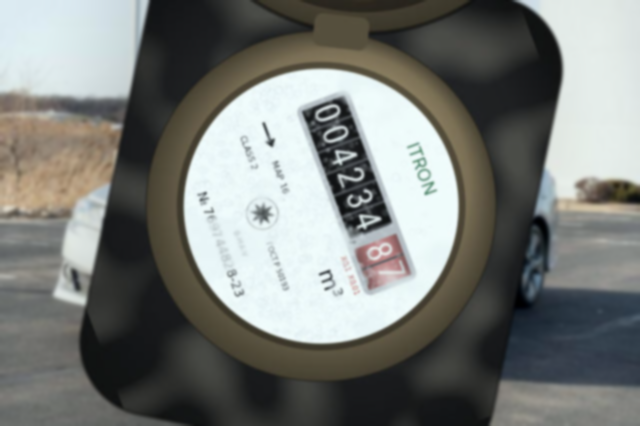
4234.87m³
